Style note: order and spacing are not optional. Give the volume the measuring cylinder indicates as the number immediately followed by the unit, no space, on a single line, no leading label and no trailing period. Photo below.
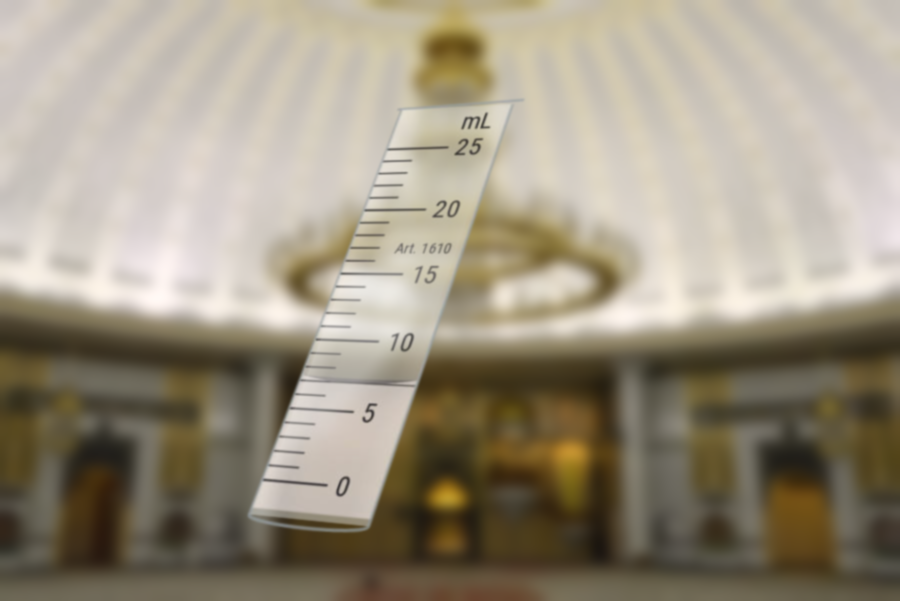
7mL
